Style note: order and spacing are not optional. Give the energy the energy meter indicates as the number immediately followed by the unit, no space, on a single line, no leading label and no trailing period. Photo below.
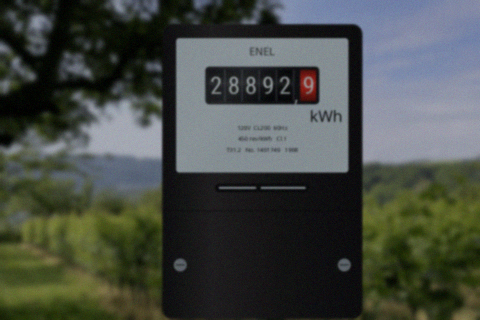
28892.9kWh
